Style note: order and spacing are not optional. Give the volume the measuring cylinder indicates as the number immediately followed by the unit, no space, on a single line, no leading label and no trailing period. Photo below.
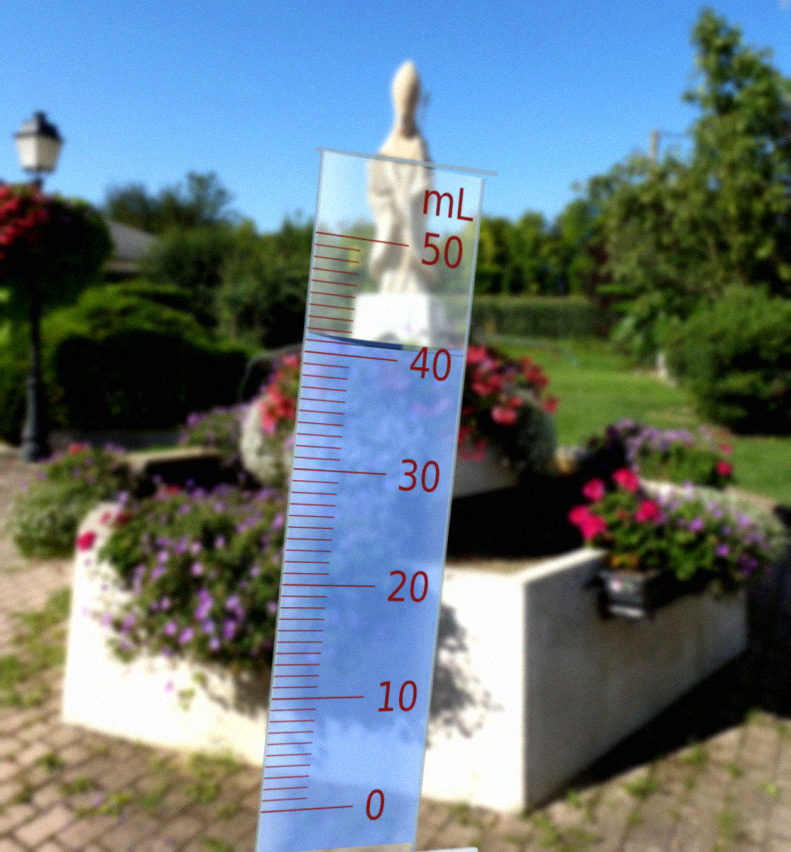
41mL
